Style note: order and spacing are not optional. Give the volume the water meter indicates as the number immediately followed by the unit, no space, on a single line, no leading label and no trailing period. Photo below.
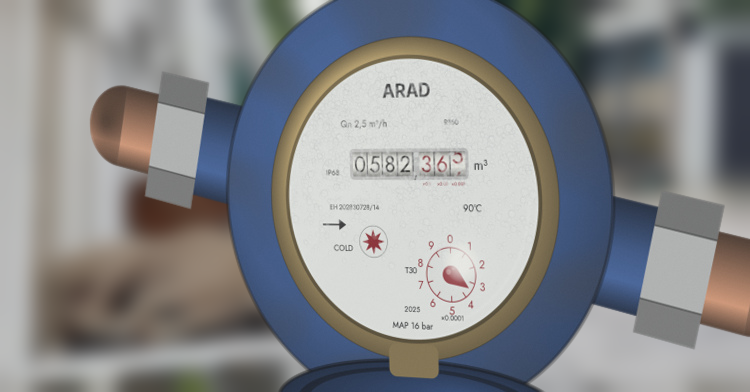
582.3653m³
